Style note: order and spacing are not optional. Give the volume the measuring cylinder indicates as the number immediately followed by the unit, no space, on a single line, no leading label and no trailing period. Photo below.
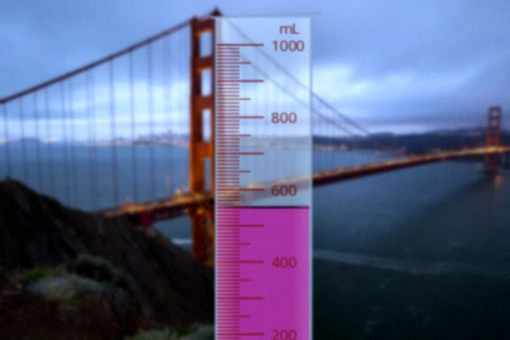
550mL
